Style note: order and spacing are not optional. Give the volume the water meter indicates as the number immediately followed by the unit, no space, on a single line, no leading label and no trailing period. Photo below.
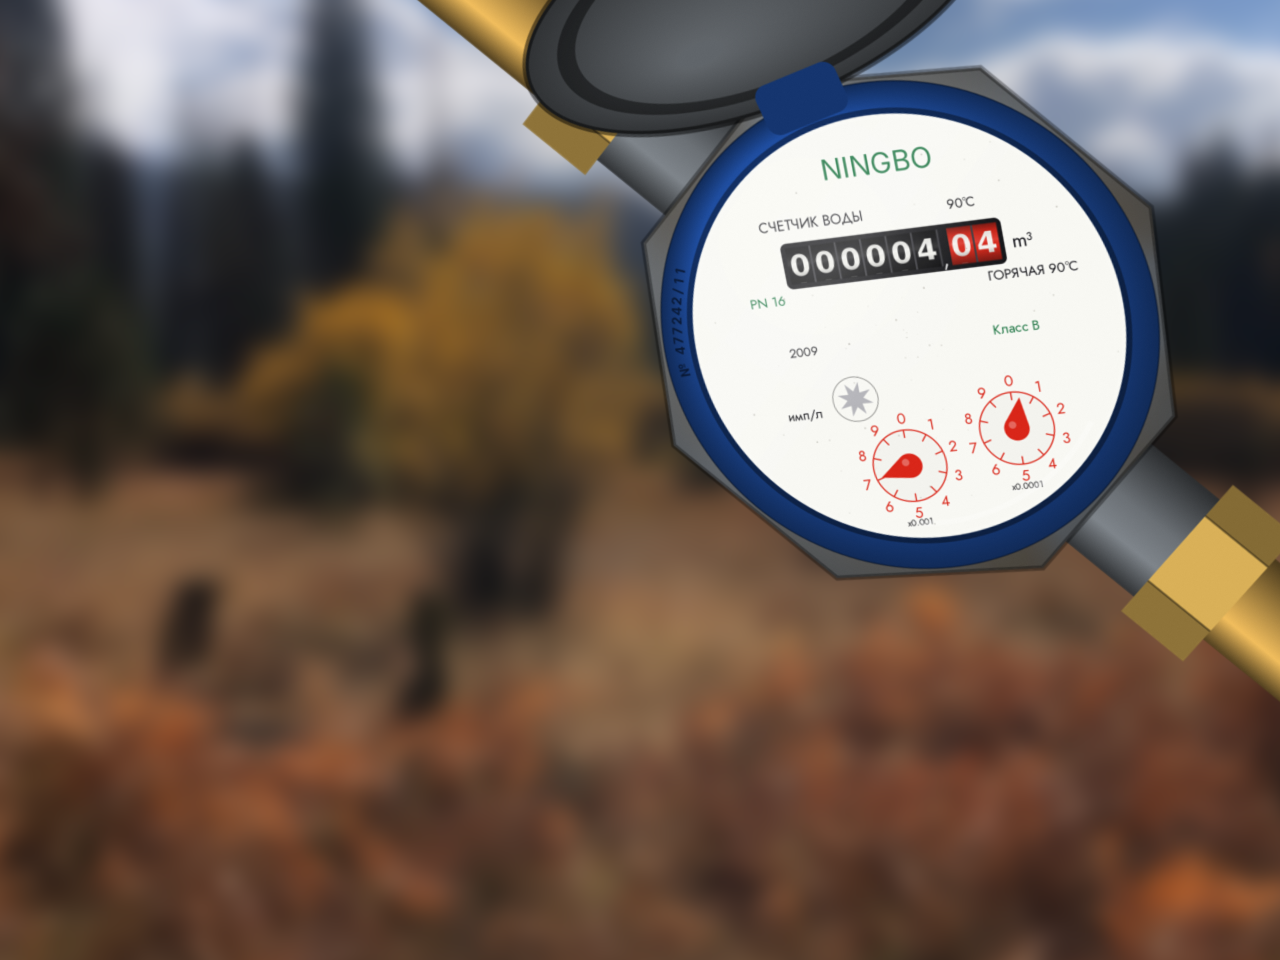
4.0470m³
